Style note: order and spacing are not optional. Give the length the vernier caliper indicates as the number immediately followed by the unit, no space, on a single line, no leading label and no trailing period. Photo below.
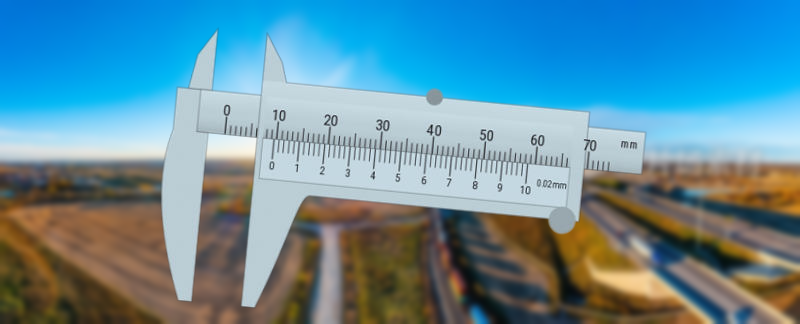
9.5mm
